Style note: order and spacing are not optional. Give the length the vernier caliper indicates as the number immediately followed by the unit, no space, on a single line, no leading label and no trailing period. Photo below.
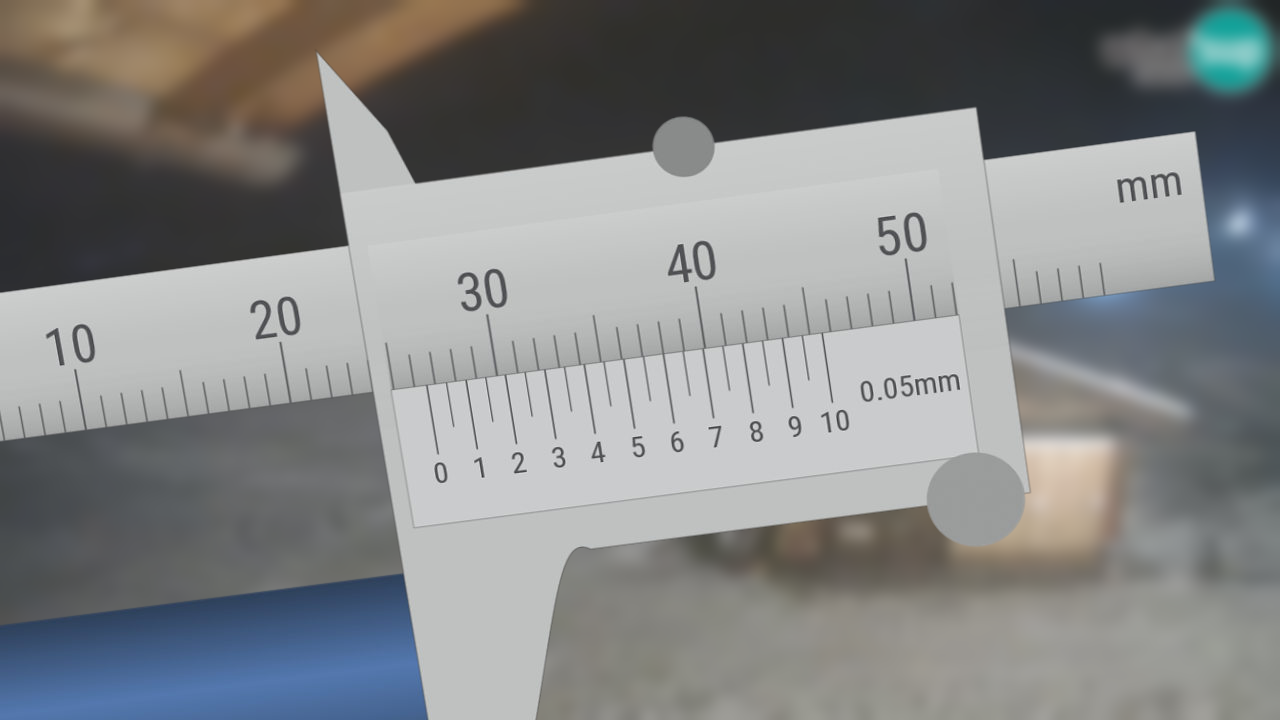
26.6mm
